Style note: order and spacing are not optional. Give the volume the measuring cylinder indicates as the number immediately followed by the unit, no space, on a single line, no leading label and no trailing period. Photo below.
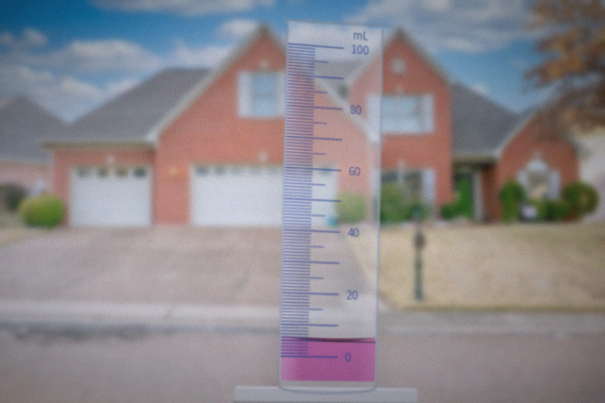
5mL
